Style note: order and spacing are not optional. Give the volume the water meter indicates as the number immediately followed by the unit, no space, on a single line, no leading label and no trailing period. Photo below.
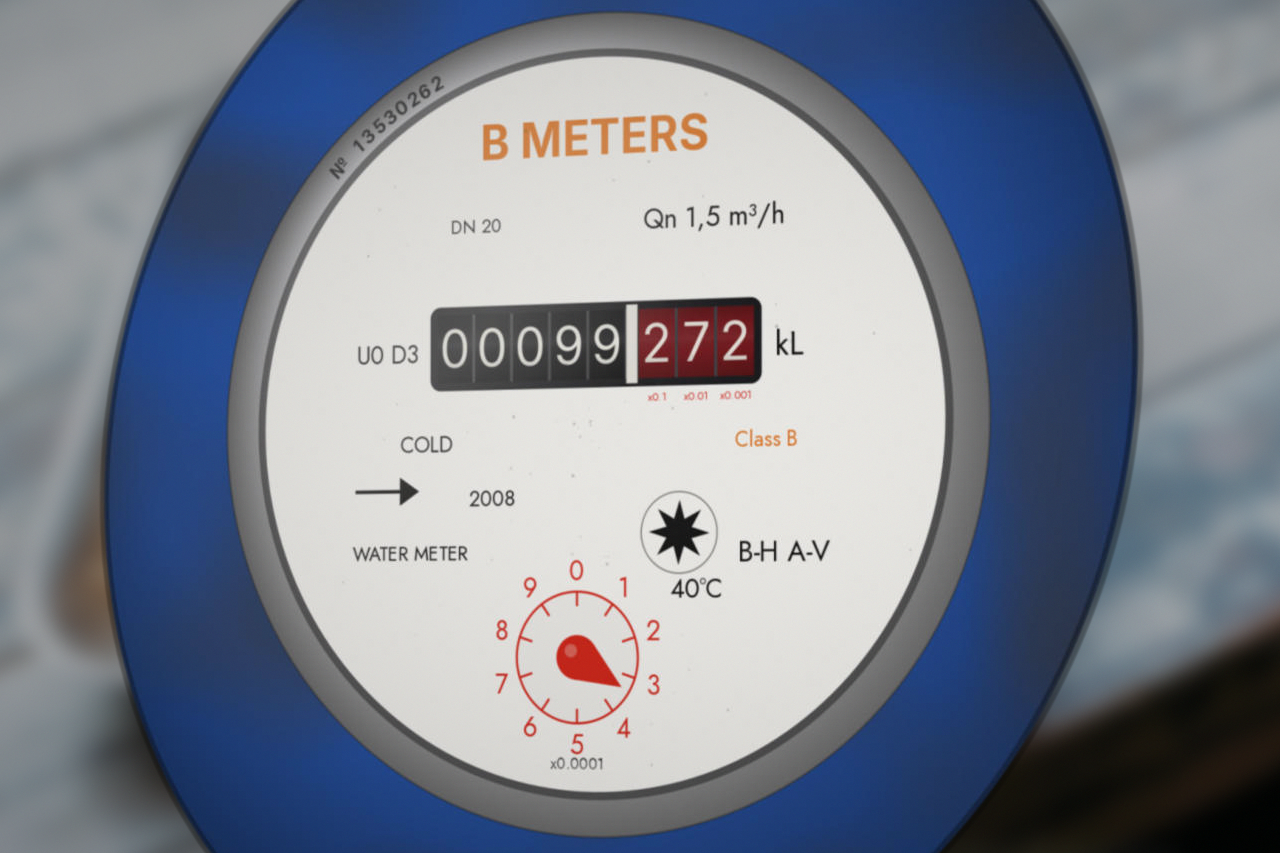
99.2723kL
